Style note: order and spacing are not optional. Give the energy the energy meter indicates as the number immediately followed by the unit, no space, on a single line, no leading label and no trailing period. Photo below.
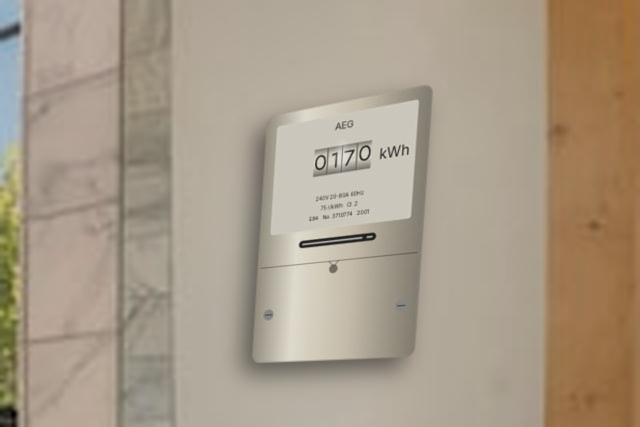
170kWh
